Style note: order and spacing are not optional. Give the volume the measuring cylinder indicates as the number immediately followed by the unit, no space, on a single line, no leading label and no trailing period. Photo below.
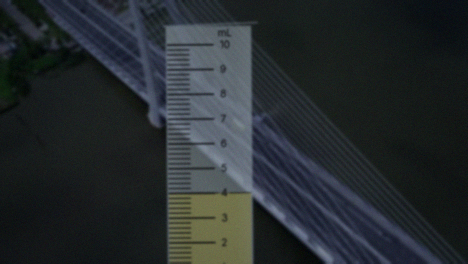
4mL
